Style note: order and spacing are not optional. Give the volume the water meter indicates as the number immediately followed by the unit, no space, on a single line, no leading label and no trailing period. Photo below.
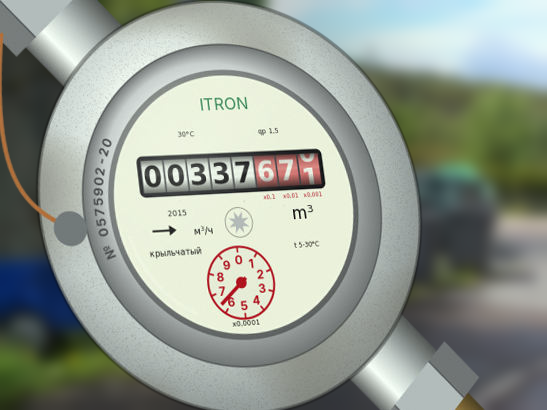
337.6706m³
